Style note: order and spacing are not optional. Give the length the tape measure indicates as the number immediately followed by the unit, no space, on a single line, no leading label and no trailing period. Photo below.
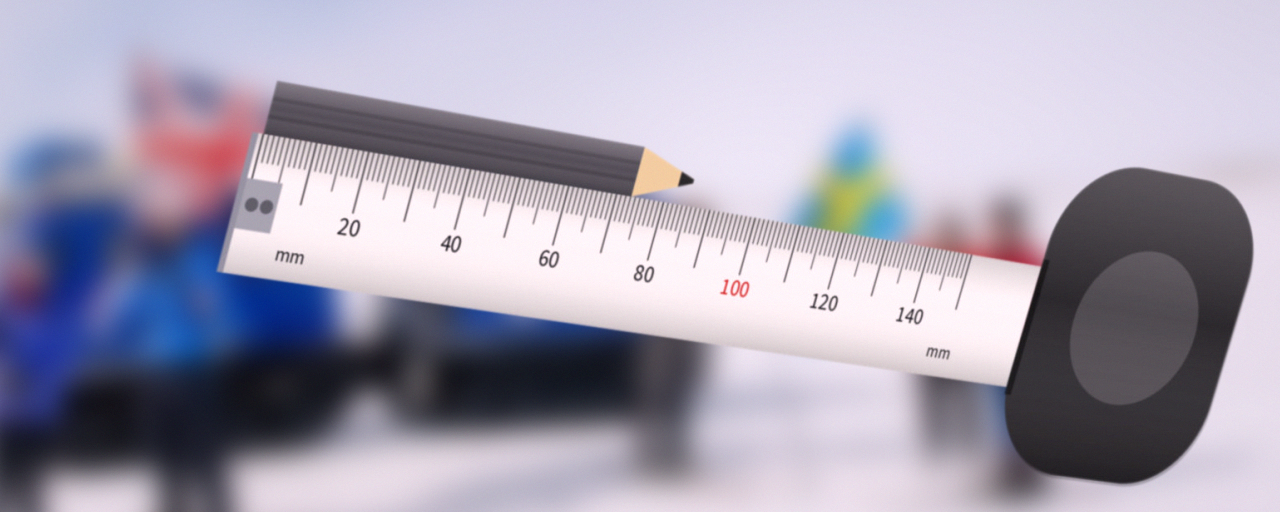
85mm
